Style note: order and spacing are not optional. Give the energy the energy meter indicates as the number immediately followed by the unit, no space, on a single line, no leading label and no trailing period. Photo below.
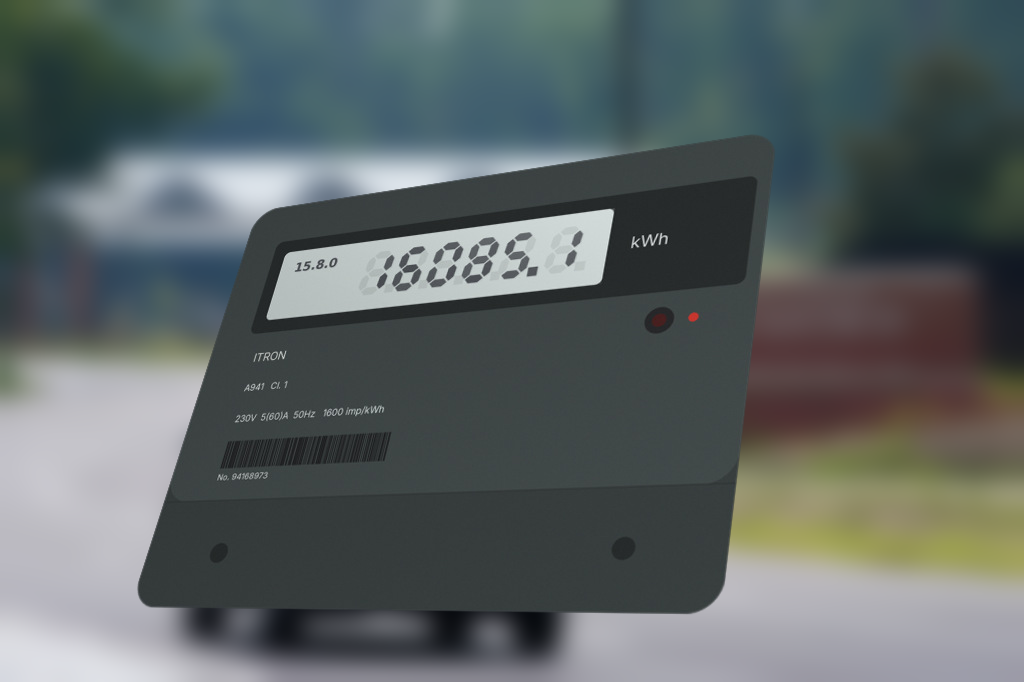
16085.1kWh
